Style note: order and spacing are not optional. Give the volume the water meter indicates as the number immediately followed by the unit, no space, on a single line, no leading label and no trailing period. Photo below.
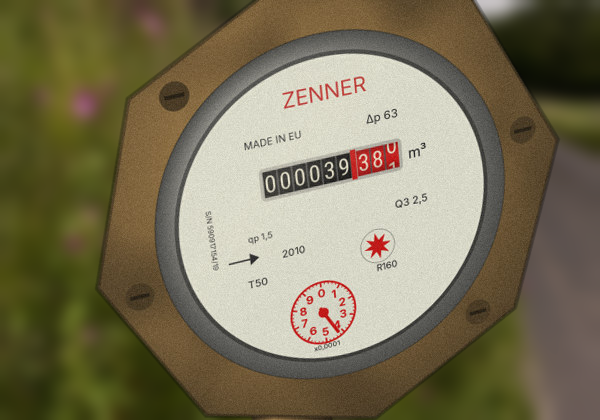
39.3804m³
